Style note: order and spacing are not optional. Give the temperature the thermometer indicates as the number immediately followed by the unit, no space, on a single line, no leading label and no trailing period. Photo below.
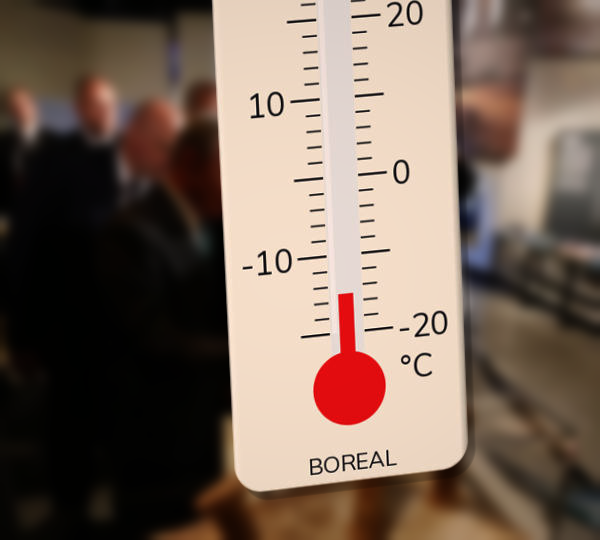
-15°C
